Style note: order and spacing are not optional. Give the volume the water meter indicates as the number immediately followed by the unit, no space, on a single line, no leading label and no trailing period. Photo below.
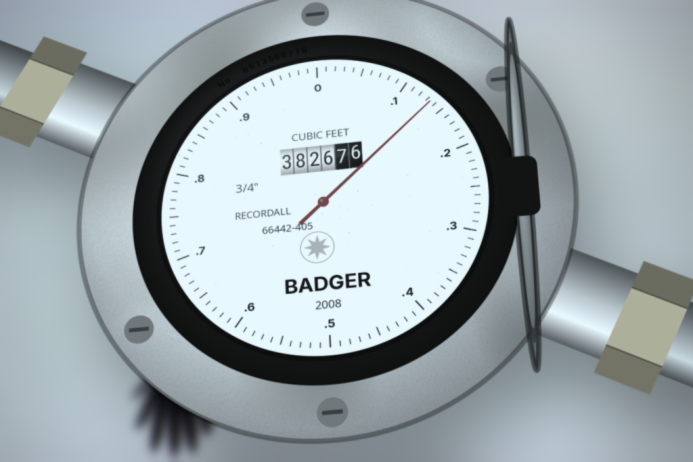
382676.13ft³
